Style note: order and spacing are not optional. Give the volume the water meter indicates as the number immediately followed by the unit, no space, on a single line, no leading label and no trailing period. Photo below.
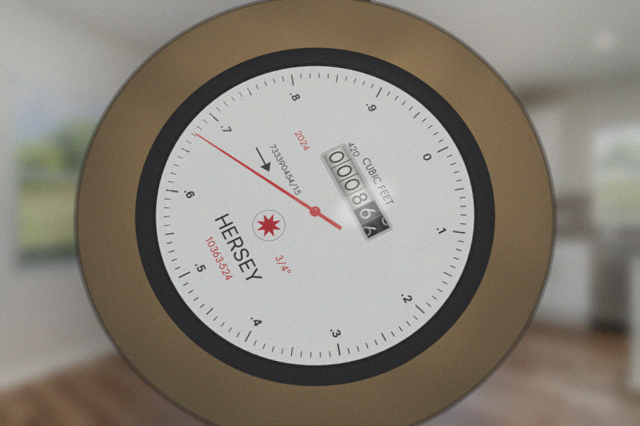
865.67ft³
